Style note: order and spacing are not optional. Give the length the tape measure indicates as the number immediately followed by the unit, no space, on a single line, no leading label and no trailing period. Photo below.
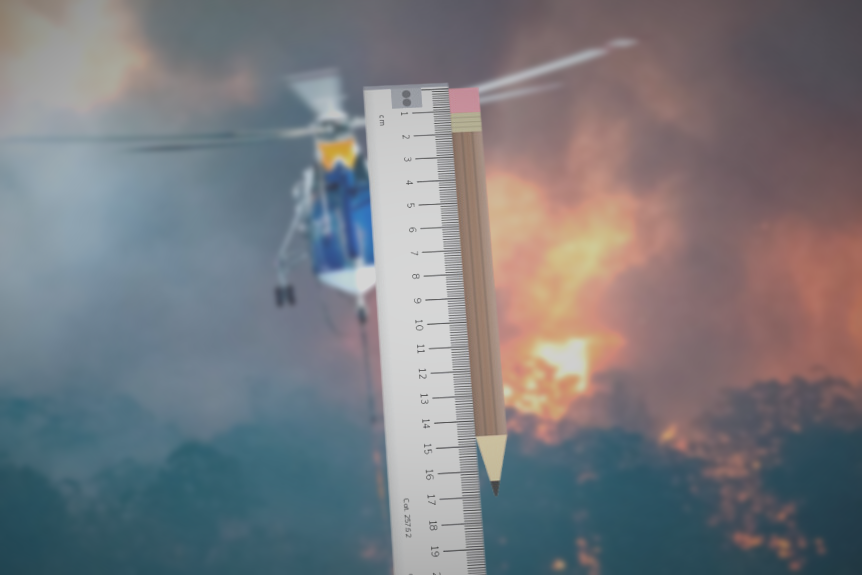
17cm
